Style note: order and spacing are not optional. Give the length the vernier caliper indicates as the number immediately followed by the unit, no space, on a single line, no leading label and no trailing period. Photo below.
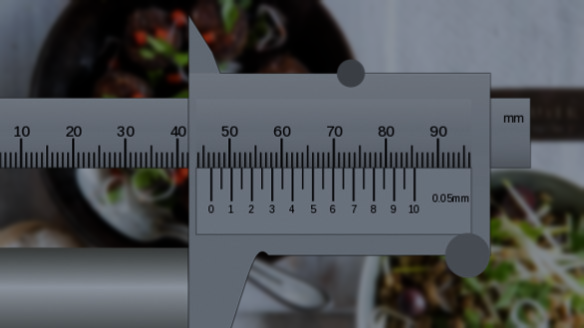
46.5mm
